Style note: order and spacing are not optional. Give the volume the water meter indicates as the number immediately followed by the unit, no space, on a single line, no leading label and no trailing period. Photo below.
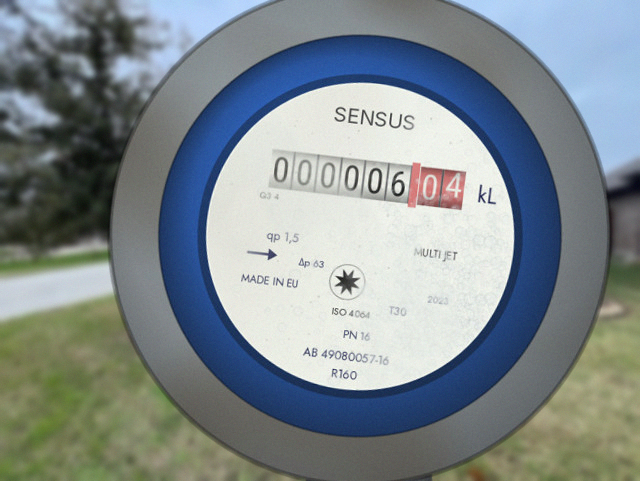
6.04kL
